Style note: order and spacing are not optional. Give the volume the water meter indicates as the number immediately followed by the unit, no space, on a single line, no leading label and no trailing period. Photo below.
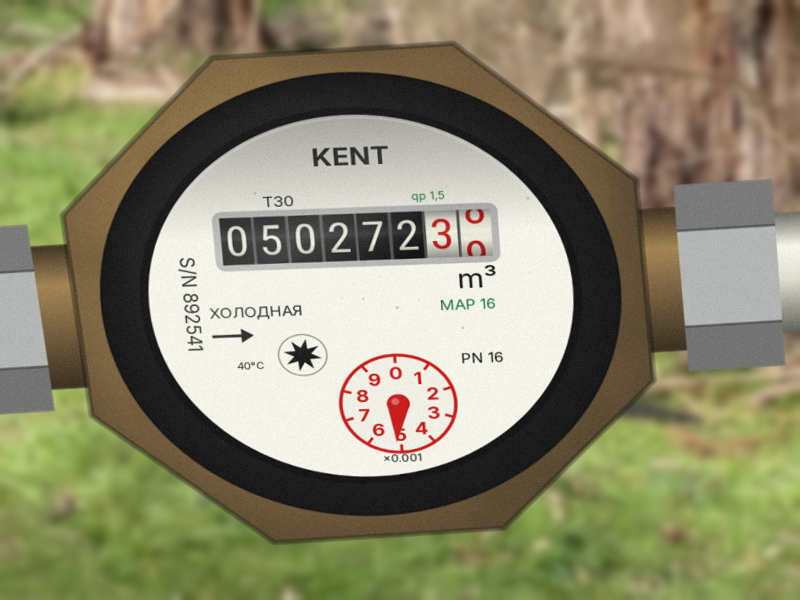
50272.385m³
